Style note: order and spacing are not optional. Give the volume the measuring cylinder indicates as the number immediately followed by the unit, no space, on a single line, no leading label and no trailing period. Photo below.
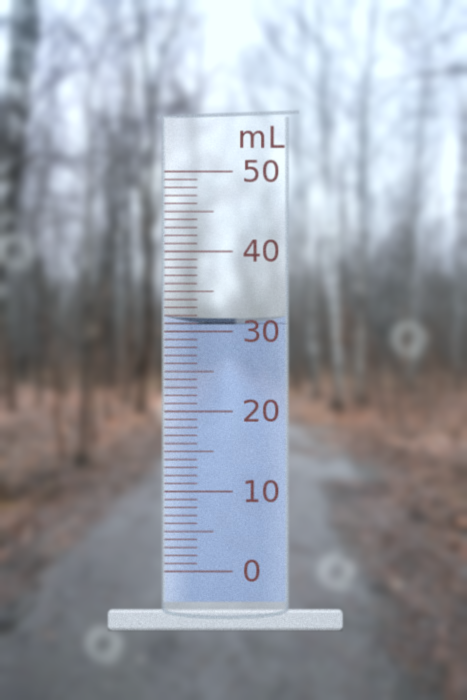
31mL
